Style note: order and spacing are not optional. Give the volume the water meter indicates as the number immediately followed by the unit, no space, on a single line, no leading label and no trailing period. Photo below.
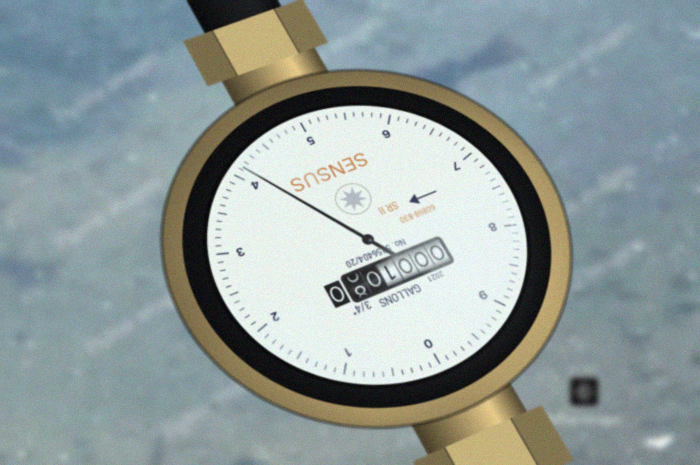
1084.1gal
